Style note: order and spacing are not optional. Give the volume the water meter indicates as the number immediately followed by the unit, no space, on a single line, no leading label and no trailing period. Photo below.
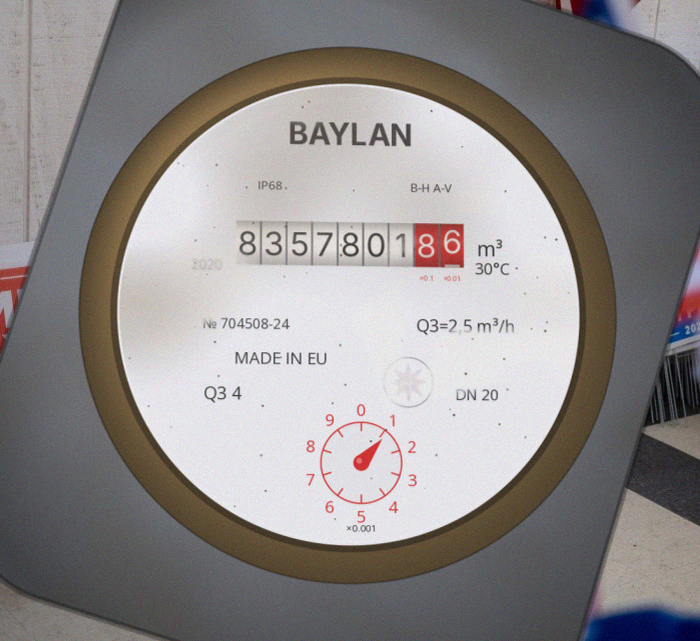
8357801.861m³
